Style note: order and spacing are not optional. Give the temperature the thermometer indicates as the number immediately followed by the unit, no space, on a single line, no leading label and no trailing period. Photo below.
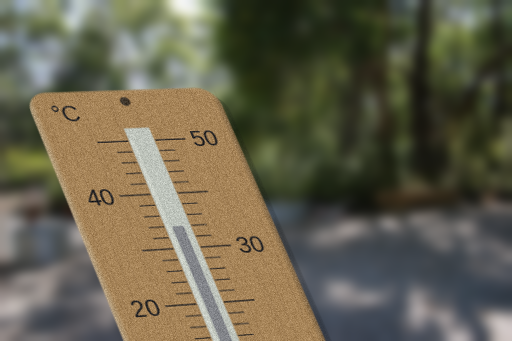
34°C
